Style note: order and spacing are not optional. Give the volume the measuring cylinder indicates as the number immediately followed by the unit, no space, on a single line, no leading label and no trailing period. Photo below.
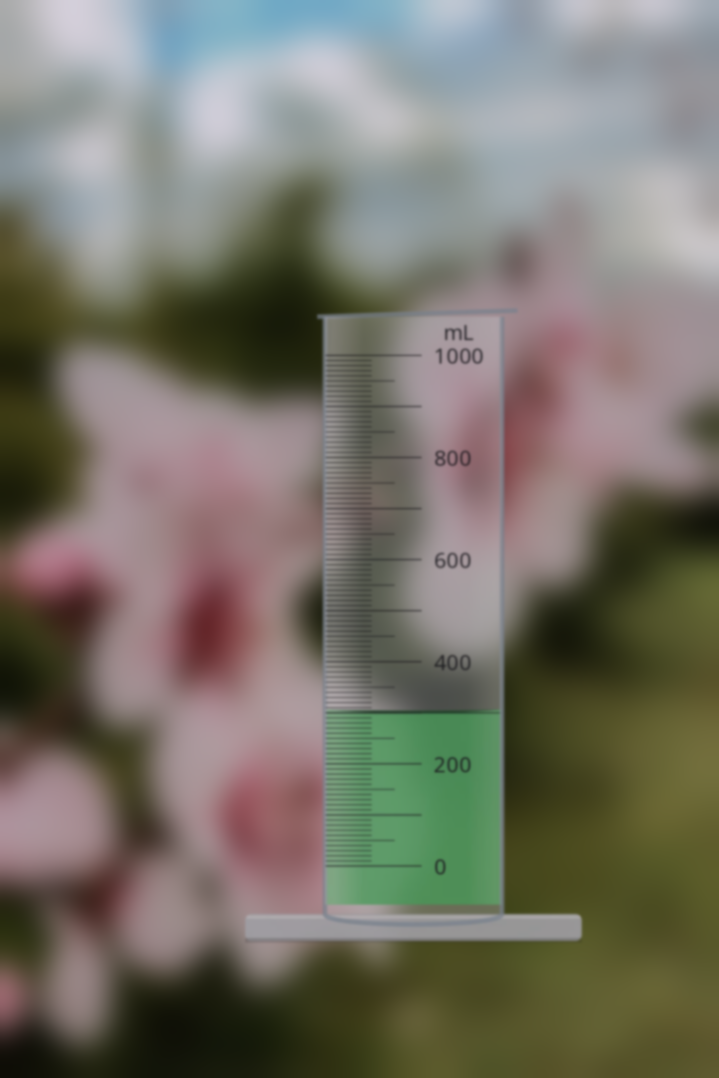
300mL
